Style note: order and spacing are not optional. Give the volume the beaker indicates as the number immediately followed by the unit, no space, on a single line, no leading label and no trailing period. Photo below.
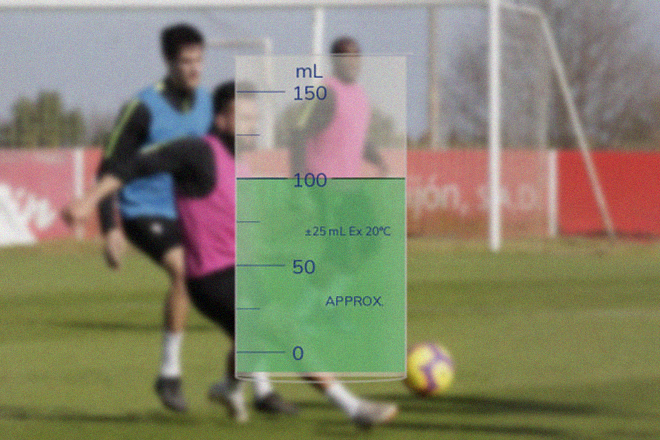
100mL
